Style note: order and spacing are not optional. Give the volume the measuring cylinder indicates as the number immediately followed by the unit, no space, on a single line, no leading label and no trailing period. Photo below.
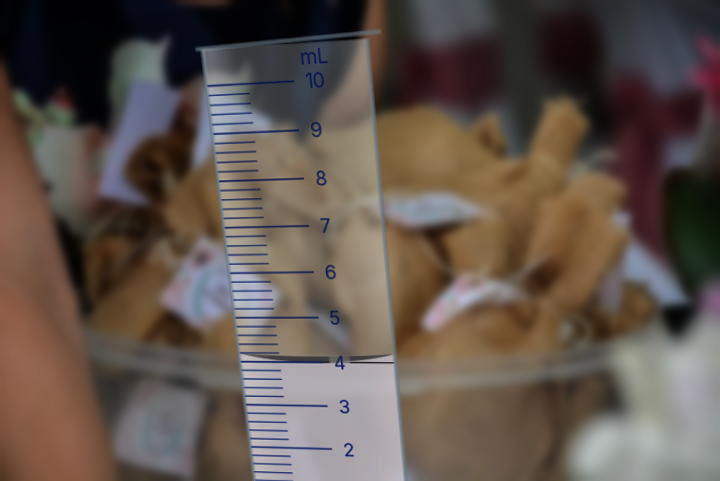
4mL
